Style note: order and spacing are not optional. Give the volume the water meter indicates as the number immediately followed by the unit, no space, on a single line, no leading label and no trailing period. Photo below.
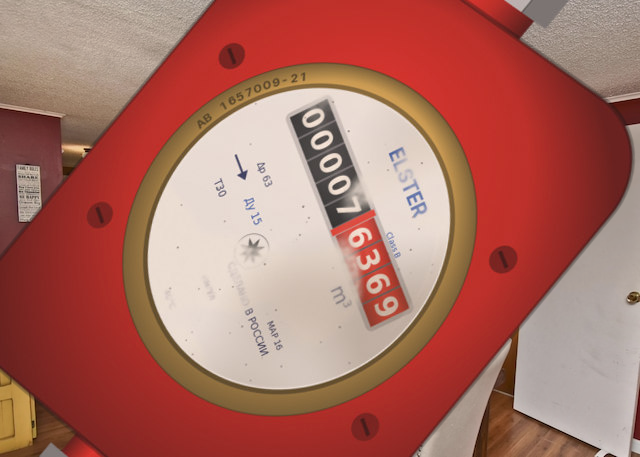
7.6369m³
